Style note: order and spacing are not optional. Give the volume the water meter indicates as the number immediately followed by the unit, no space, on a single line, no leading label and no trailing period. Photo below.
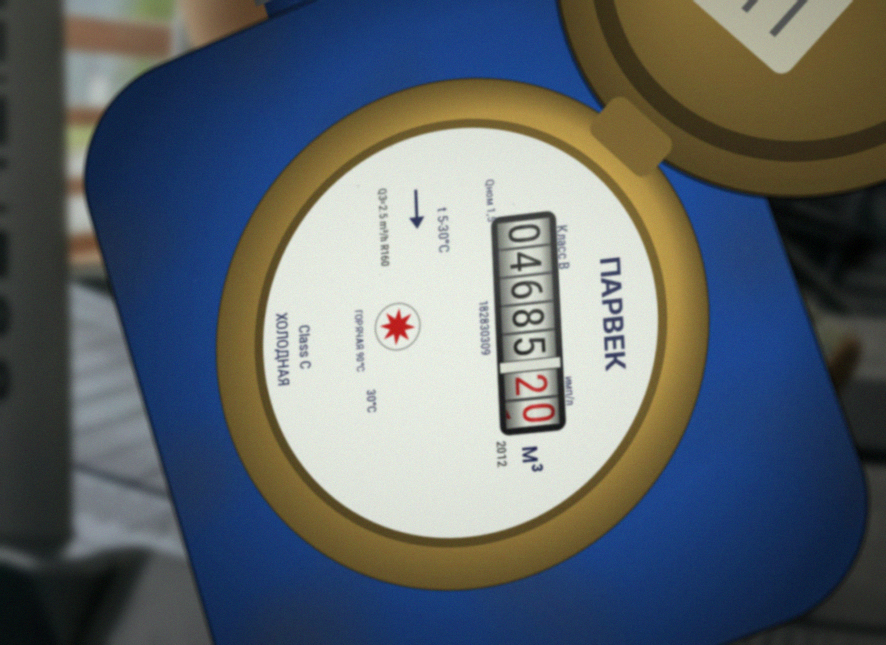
4685.20m³
